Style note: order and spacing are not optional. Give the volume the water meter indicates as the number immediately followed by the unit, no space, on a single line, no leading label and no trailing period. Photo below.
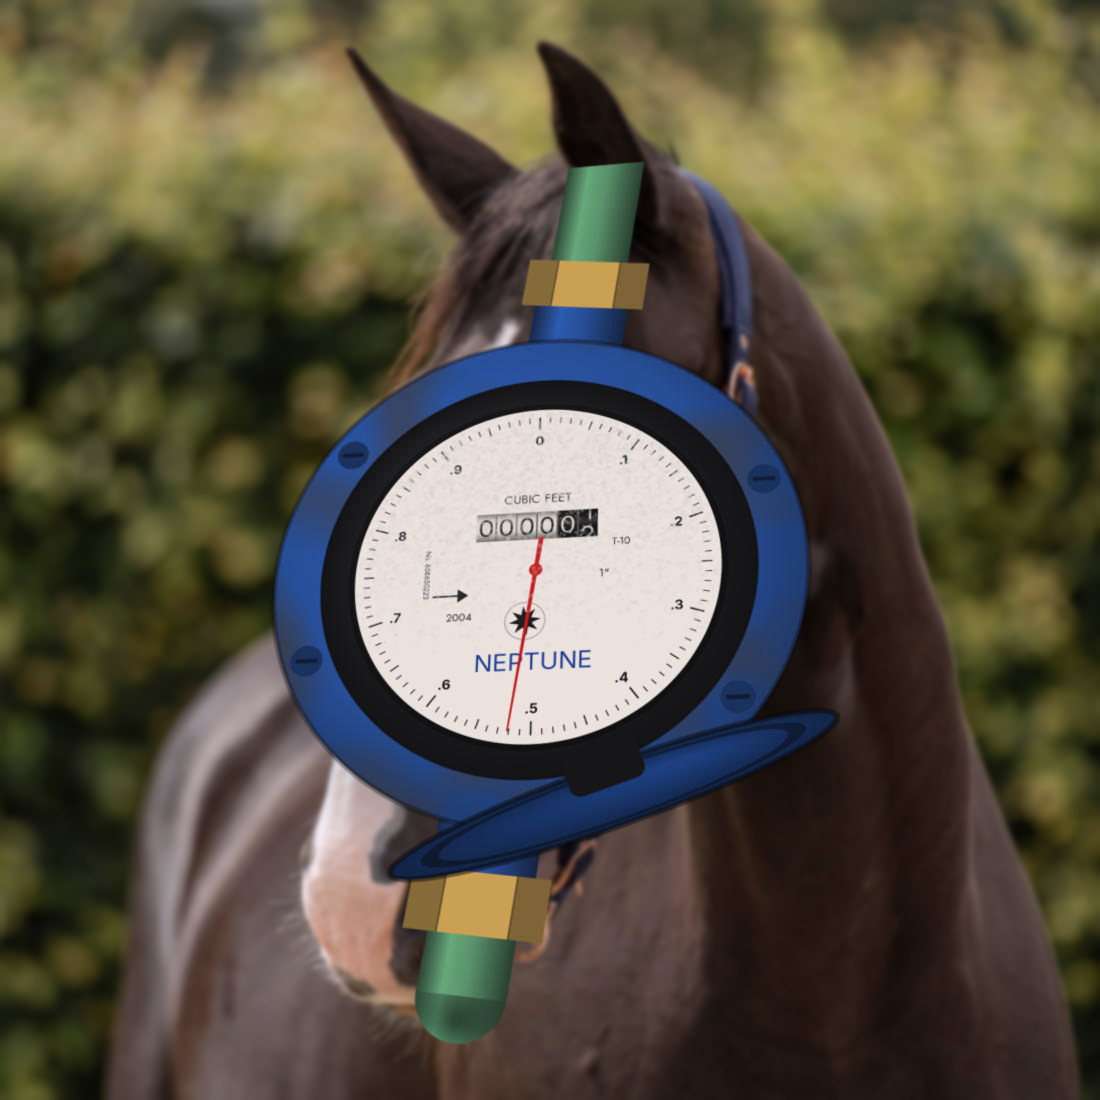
1.52ft³
